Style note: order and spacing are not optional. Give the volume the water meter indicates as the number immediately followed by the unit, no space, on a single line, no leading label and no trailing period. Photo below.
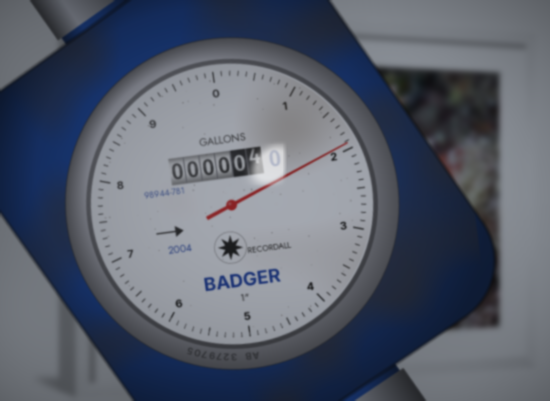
41.9gal
